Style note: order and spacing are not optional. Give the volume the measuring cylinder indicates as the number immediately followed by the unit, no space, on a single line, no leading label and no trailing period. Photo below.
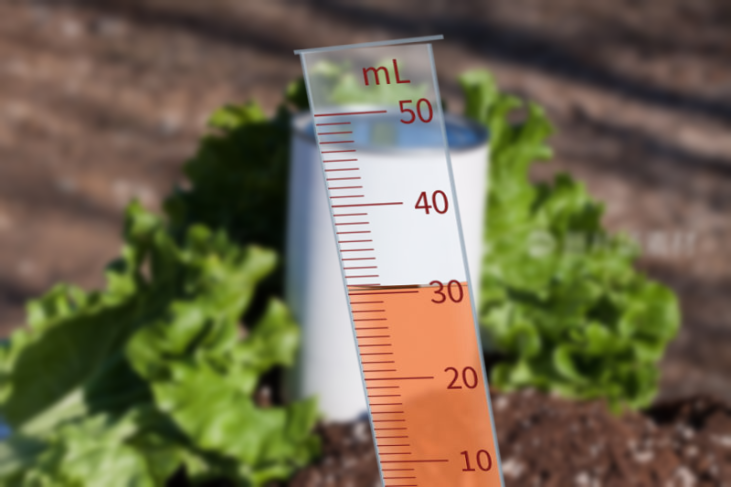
30.5mL
